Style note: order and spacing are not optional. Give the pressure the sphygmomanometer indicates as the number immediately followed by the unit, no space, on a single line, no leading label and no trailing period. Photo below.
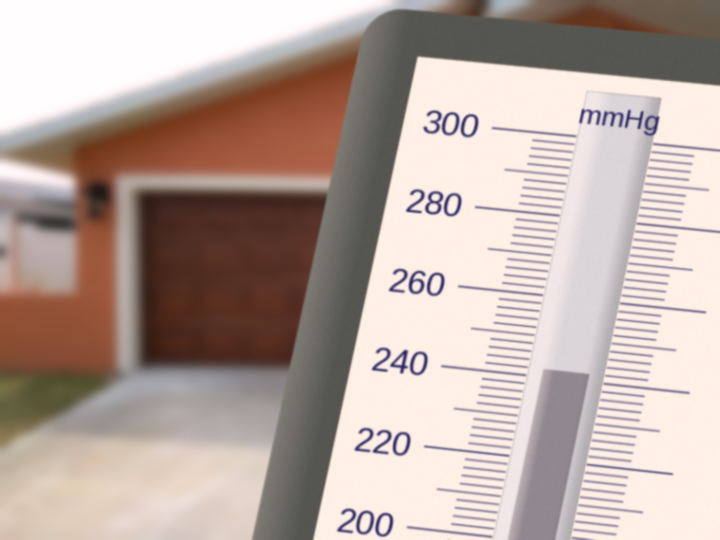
242mmHg
